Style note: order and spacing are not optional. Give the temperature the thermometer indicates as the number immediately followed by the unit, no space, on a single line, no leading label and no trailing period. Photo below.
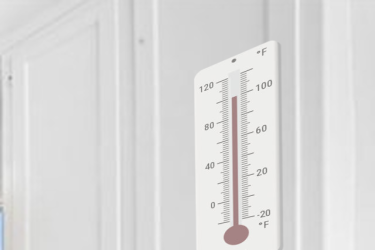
100°F
